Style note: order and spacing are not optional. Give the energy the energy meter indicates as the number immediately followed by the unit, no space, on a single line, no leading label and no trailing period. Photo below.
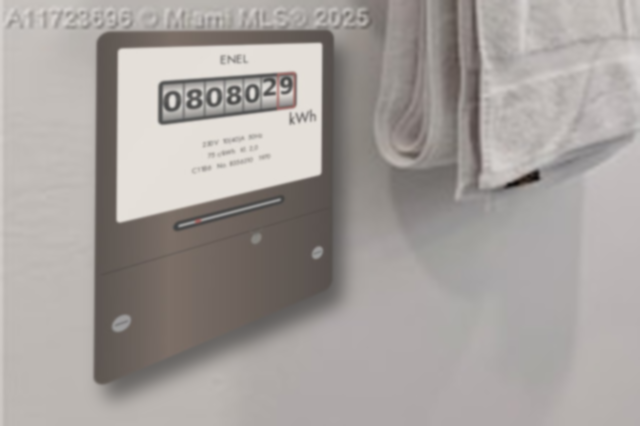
80802.9kWh
